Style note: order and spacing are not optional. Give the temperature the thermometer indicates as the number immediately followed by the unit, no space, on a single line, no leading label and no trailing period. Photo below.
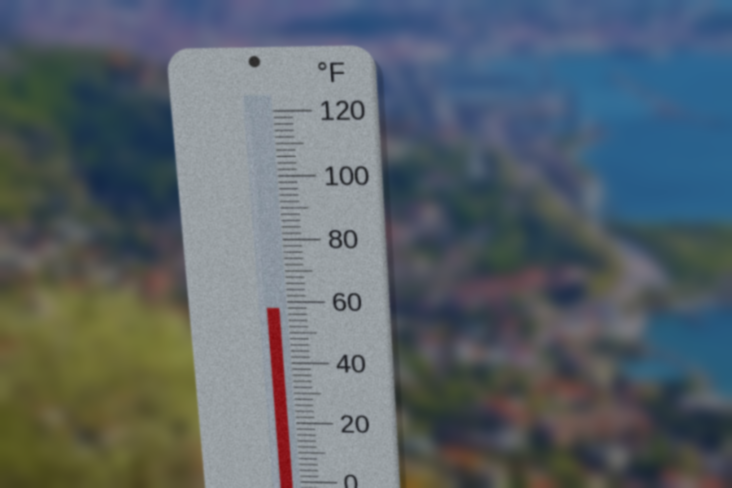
58°F
